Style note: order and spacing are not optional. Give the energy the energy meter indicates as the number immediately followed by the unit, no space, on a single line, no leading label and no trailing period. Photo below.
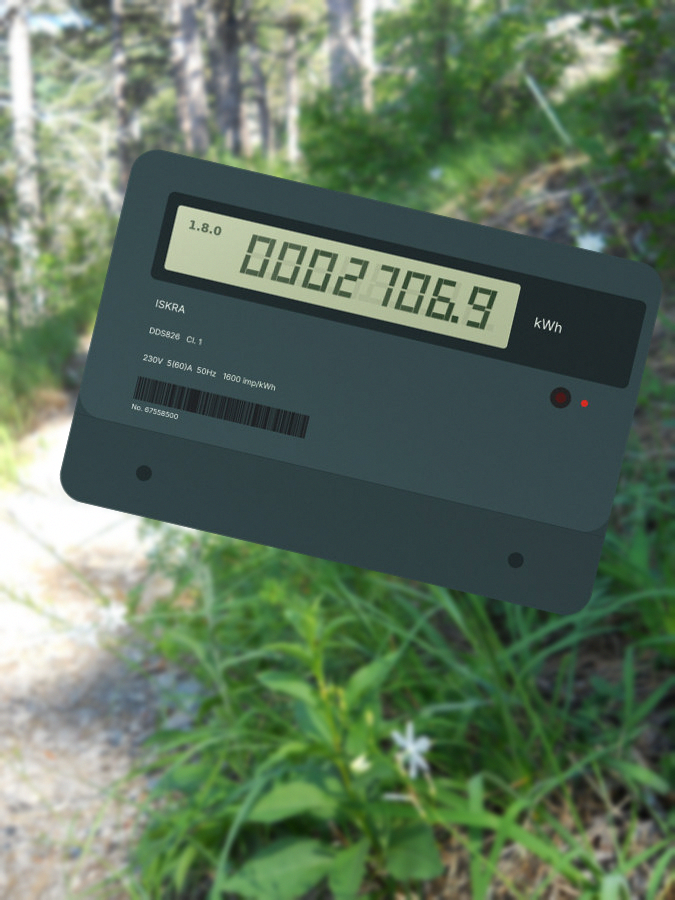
2706.9kWh
